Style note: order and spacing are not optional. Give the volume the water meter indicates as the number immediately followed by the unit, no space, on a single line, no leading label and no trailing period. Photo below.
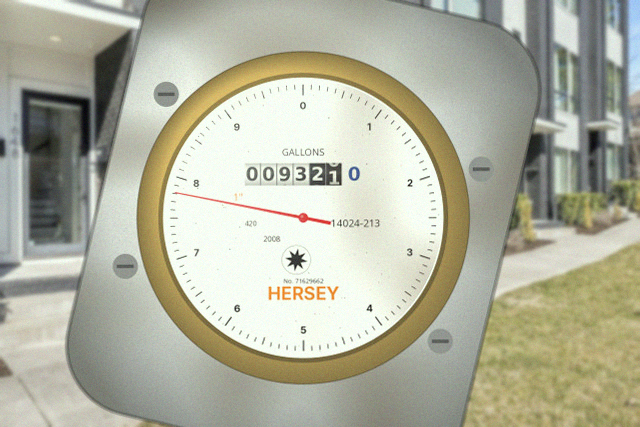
93207.8gal
